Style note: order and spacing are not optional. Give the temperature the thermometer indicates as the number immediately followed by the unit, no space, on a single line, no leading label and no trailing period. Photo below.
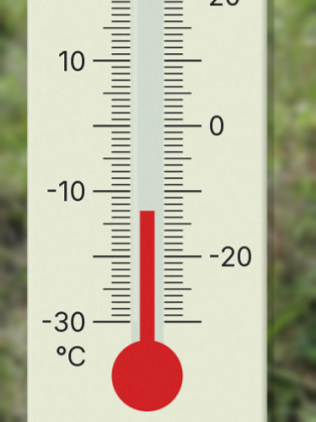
-13°C
